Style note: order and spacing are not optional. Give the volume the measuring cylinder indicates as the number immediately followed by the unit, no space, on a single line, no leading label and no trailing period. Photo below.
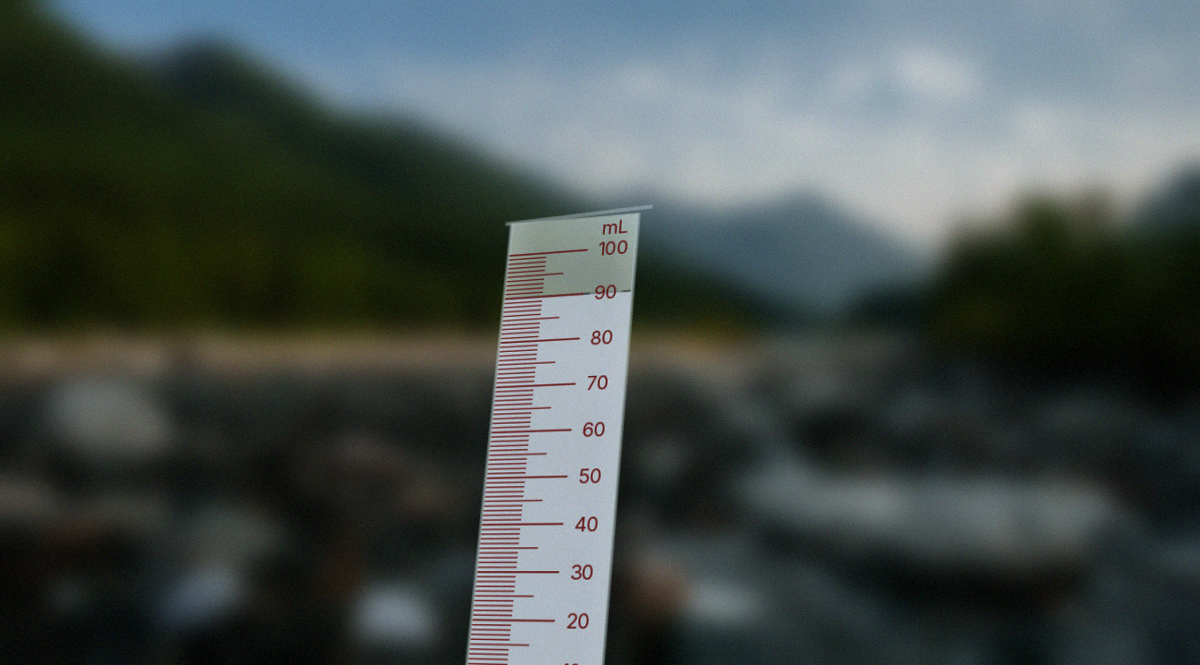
90mL
